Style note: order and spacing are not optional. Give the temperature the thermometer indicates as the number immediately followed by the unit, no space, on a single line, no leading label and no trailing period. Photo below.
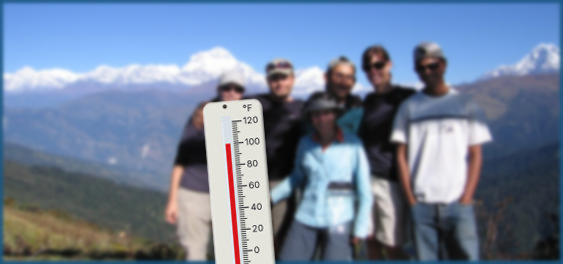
100°F
